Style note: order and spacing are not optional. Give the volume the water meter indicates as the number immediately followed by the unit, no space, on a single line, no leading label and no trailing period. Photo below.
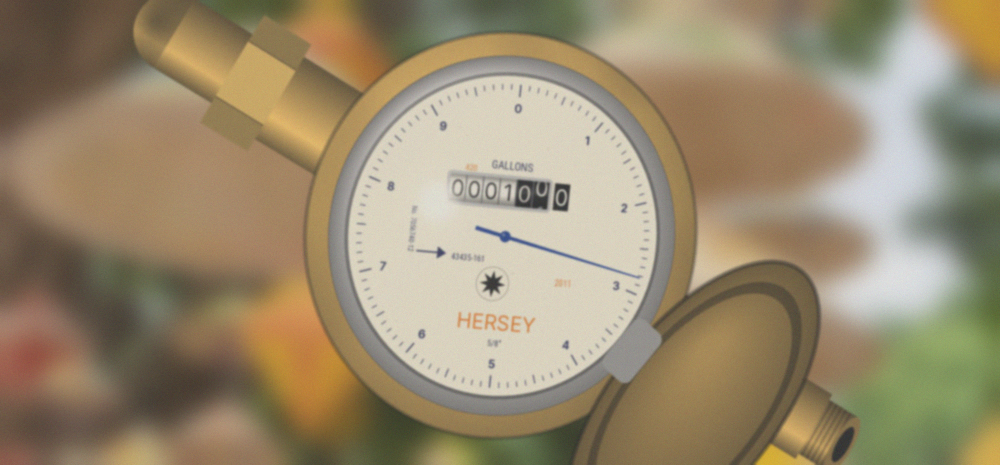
1002.8gal
